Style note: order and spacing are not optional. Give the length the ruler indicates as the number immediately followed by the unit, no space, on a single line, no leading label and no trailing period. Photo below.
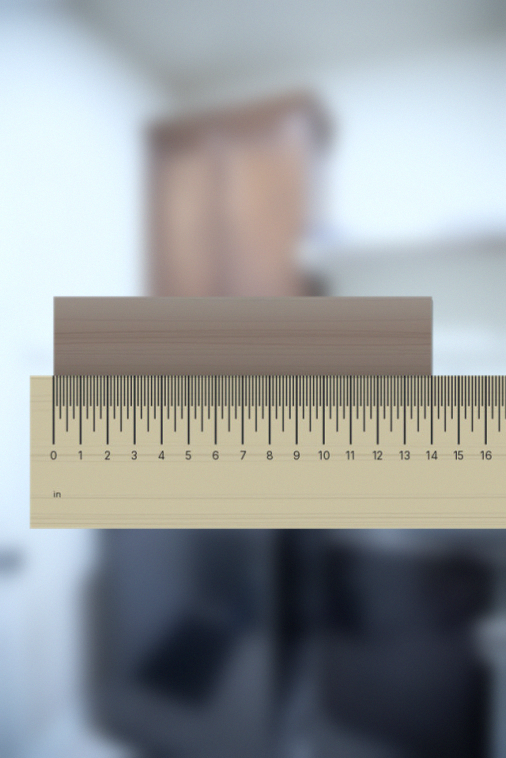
14in
